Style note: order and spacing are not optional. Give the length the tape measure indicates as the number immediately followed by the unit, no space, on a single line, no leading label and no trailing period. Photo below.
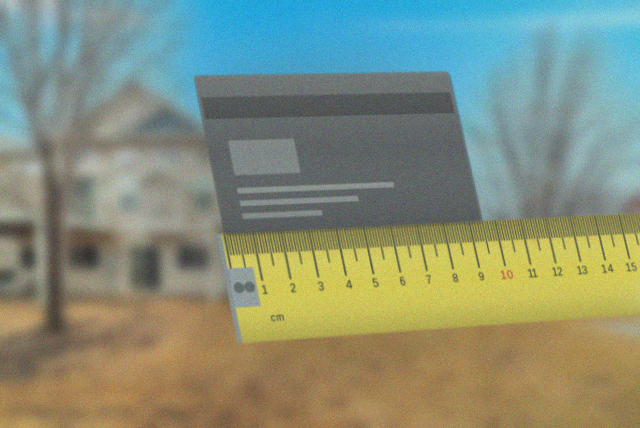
9.5cm
